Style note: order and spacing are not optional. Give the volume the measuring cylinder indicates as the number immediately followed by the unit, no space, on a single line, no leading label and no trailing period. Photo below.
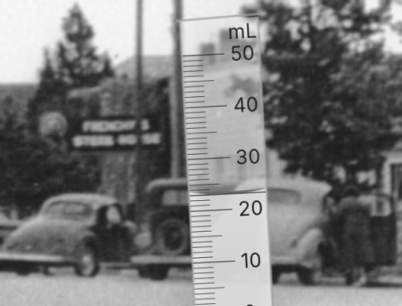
23mL
